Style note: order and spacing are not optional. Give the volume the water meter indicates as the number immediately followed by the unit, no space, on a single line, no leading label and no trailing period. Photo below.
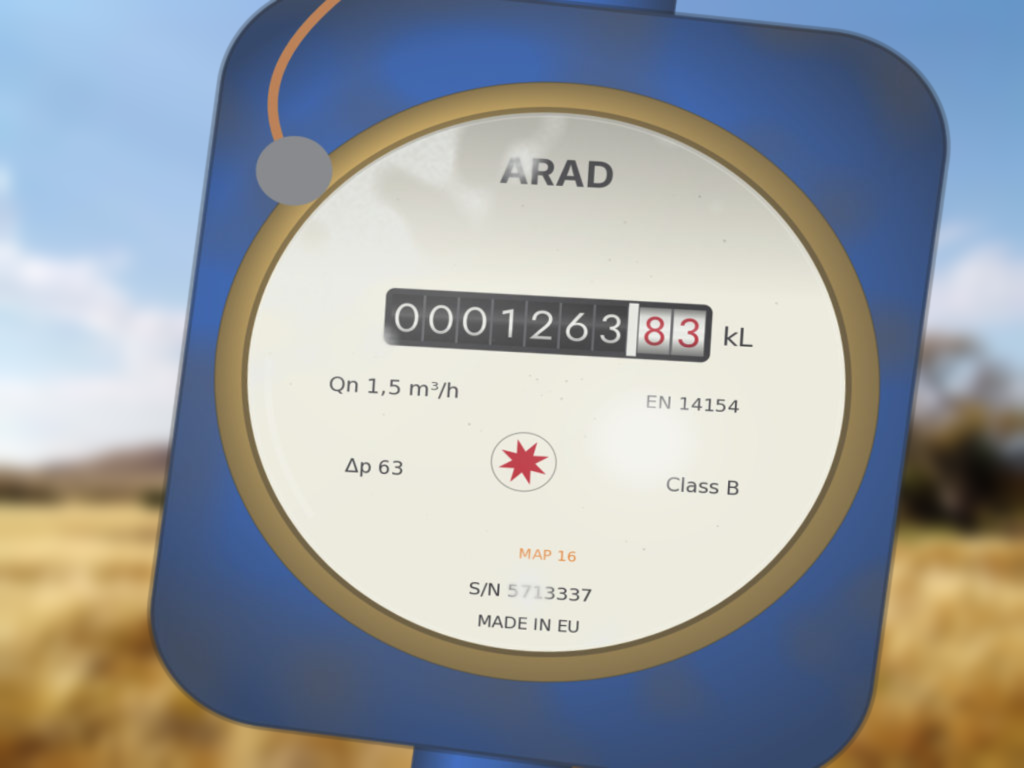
1263.83kL
